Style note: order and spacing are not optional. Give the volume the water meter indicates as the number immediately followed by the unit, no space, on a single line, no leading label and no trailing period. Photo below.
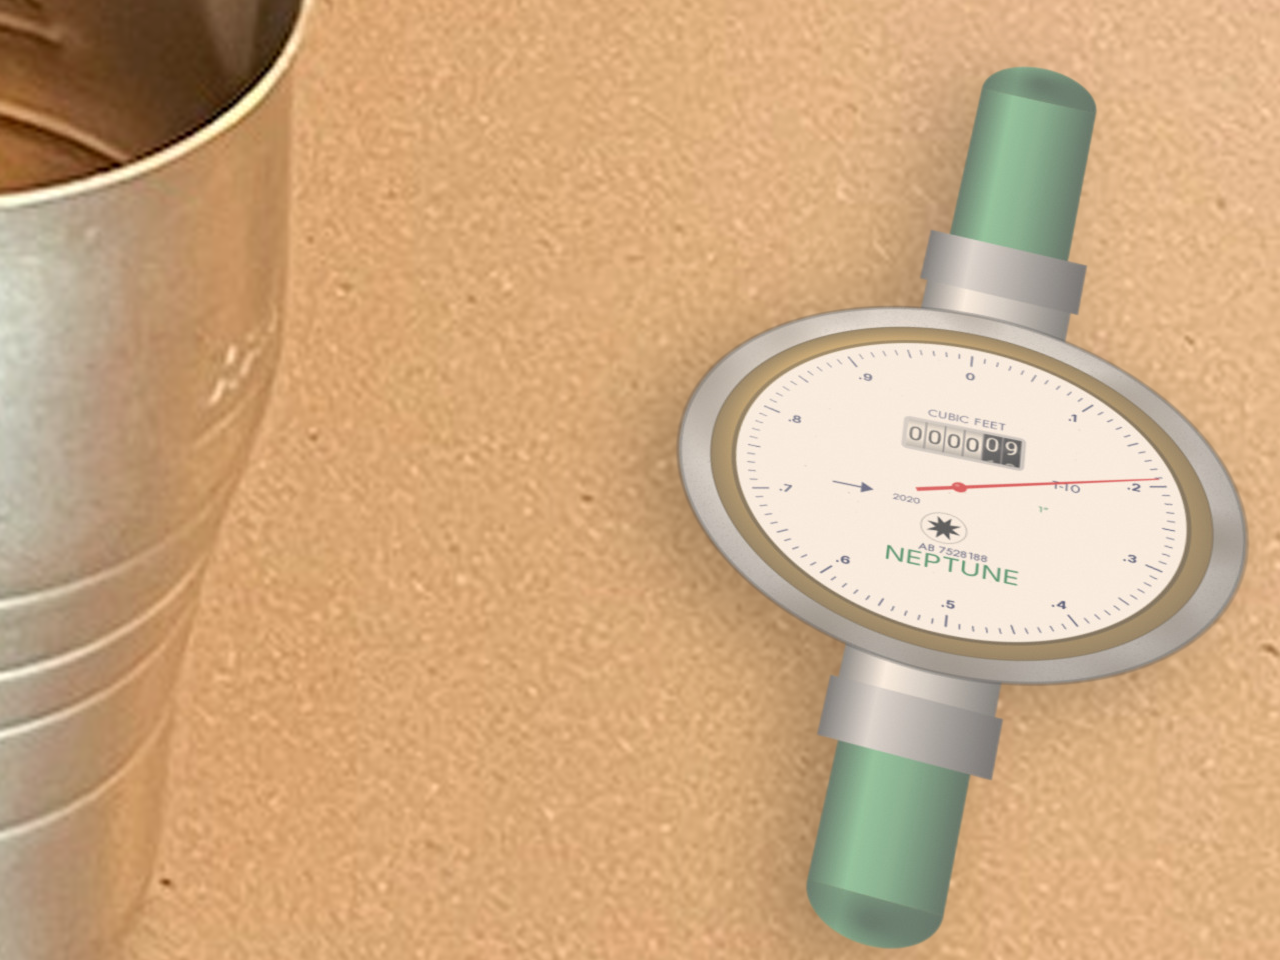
9.19ft³
